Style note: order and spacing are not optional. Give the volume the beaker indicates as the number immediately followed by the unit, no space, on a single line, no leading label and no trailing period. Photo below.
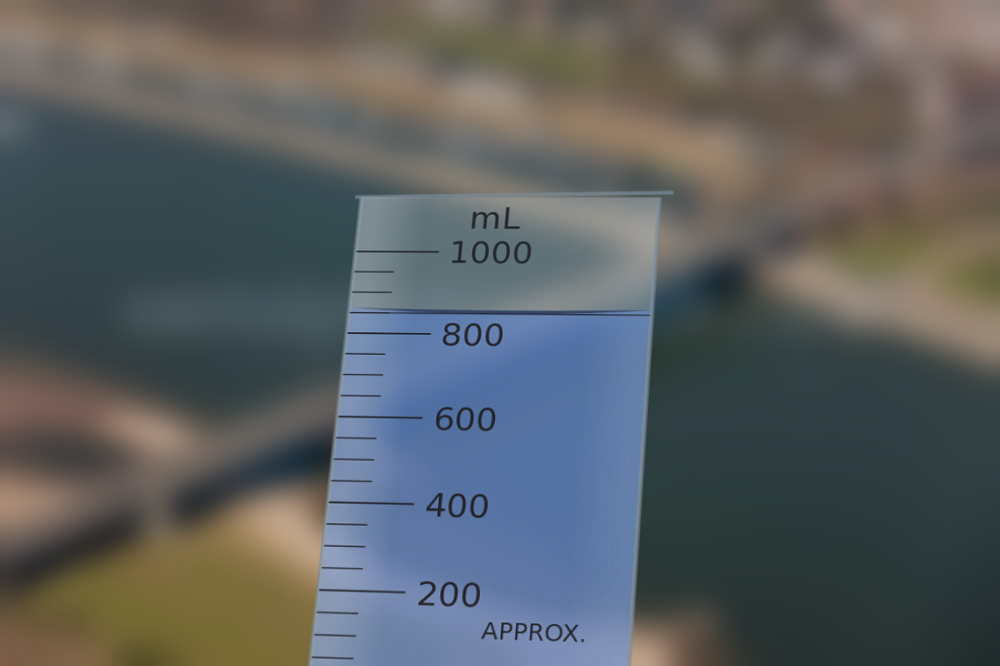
850mL
